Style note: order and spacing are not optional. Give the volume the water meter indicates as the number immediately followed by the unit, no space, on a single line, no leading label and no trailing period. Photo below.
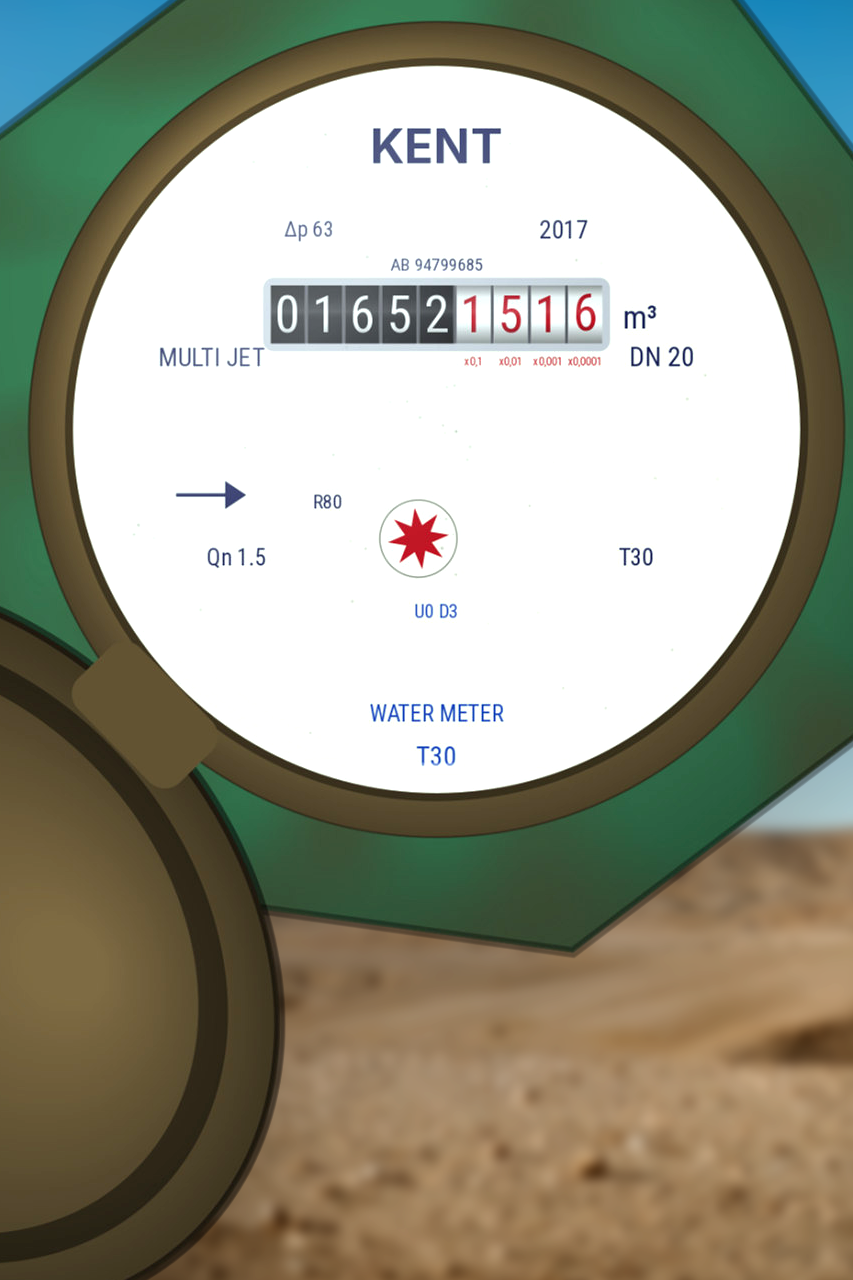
1652.1516m³
